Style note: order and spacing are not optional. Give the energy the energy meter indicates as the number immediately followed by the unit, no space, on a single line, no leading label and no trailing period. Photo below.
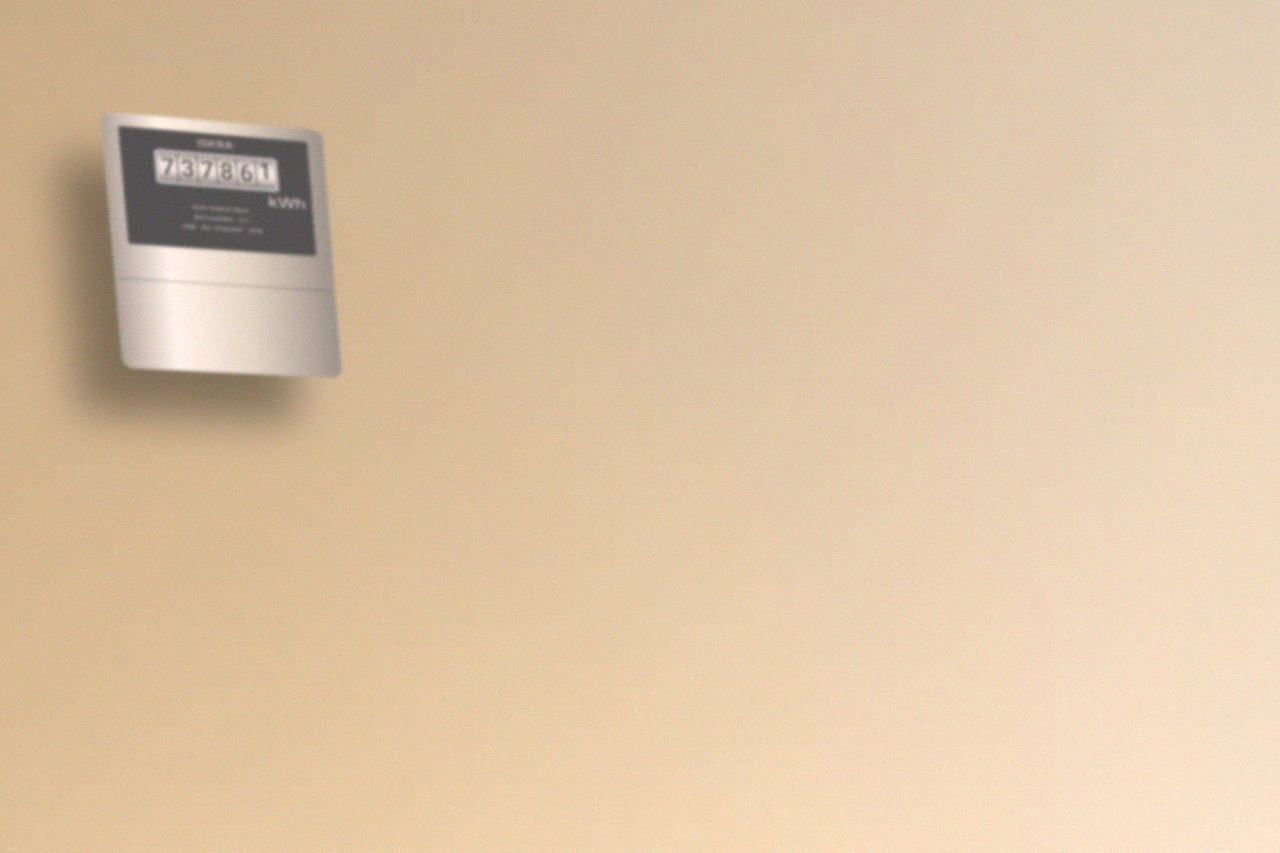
737861kWh
